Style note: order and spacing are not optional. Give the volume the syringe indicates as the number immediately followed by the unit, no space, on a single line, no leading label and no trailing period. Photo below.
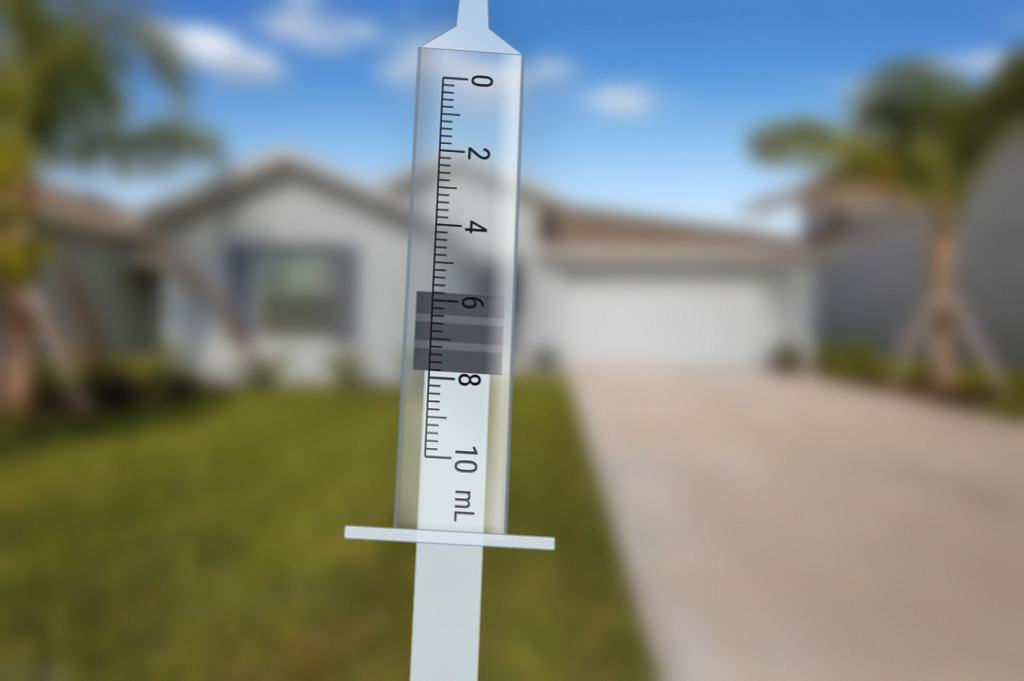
5.8mL
